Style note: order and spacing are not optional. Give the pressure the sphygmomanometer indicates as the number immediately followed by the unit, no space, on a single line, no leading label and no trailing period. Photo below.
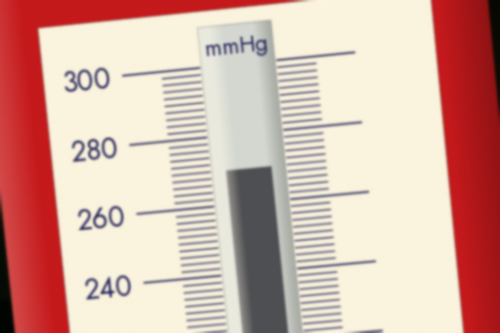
270mmHg
